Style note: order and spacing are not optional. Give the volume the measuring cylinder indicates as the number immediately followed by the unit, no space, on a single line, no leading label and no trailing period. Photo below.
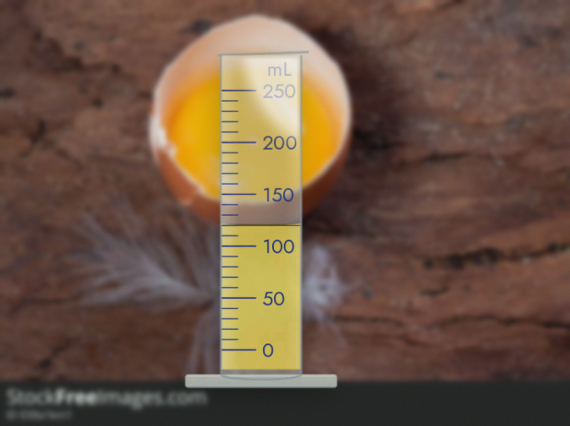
120mL
